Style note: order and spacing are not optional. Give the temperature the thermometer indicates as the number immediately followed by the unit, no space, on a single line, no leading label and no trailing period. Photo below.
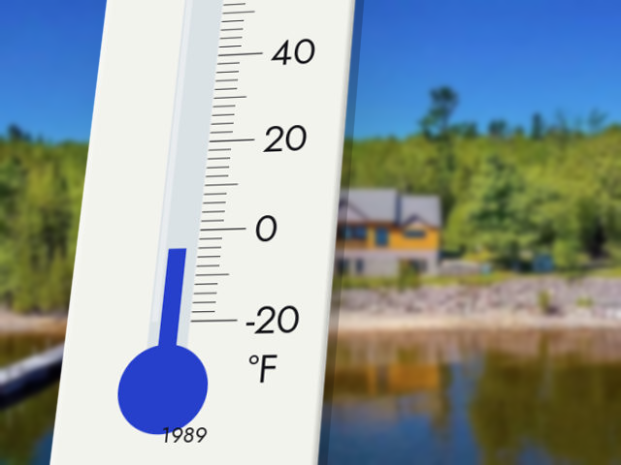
-4°F
